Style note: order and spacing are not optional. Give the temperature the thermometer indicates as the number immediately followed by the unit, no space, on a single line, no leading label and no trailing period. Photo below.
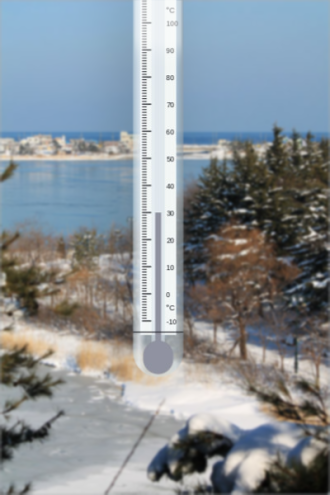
30°C
